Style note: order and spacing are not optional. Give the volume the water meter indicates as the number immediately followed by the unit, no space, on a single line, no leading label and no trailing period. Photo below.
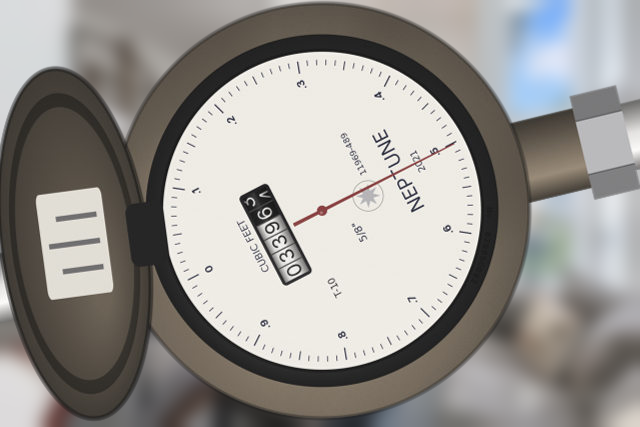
33963.50ft³
